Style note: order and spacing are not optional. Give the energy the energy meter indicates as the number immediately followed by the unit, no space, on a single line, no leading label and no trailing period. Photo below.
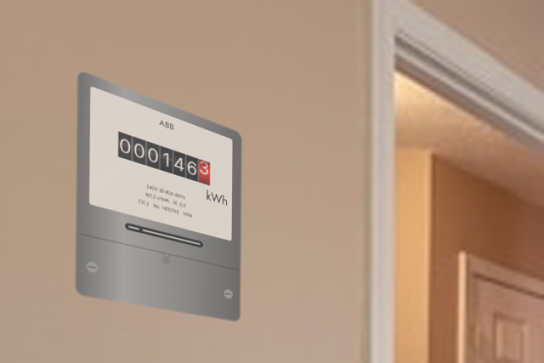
146.3kWh
